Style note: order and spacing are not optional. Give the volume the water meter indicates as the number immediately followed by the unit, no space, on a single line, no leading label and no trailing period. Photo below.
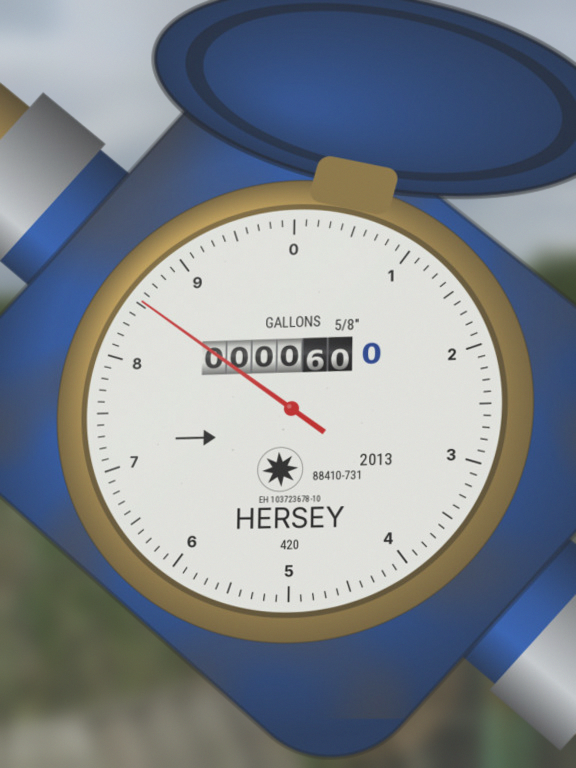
598.5gal
